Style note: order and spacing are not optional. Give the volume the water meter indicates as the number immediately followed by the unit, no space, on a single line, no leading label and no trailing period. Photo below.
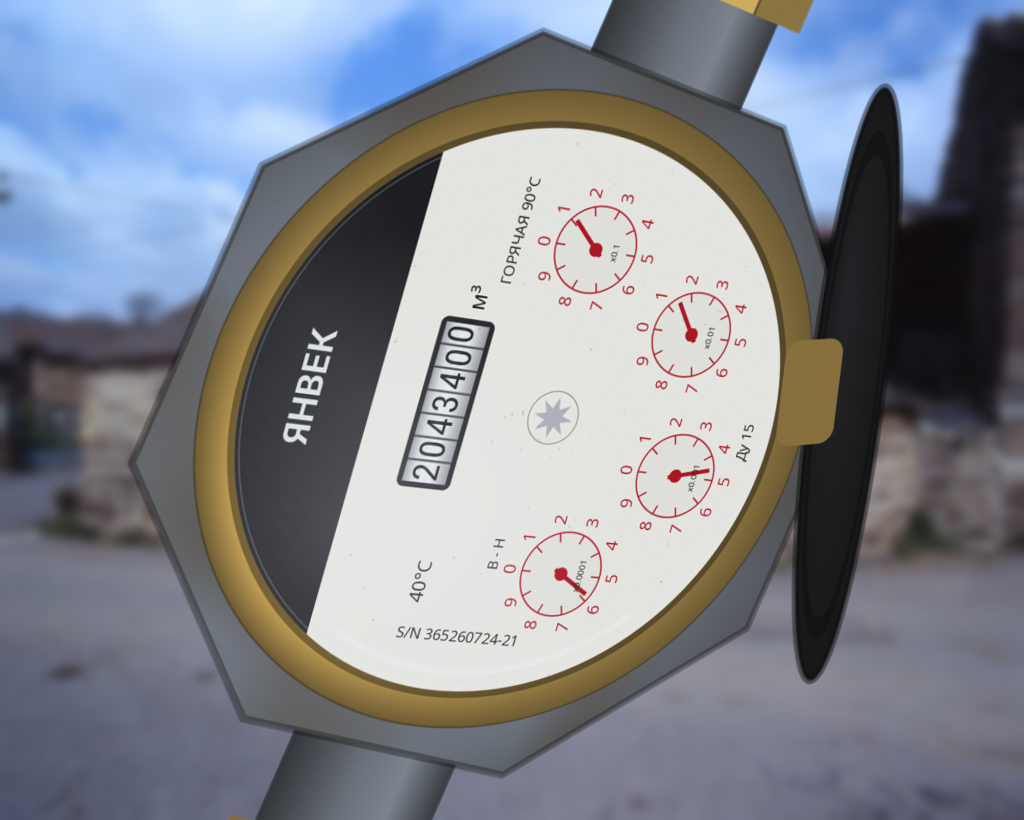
2043400.1145m³
